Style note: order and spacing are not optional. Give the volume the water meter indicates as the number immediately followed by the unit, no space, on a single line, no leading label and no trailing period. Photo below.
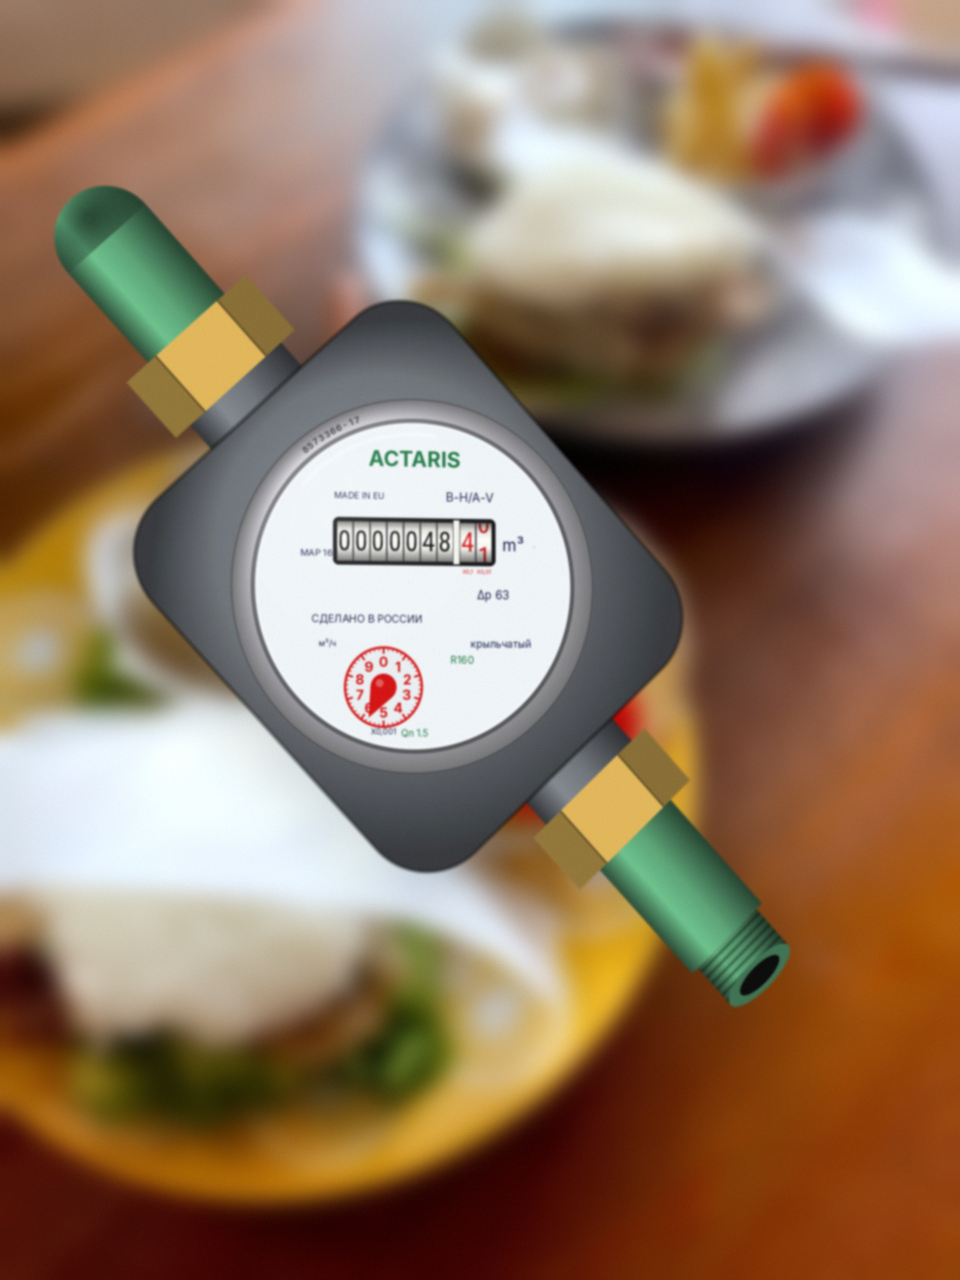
48.405m³
